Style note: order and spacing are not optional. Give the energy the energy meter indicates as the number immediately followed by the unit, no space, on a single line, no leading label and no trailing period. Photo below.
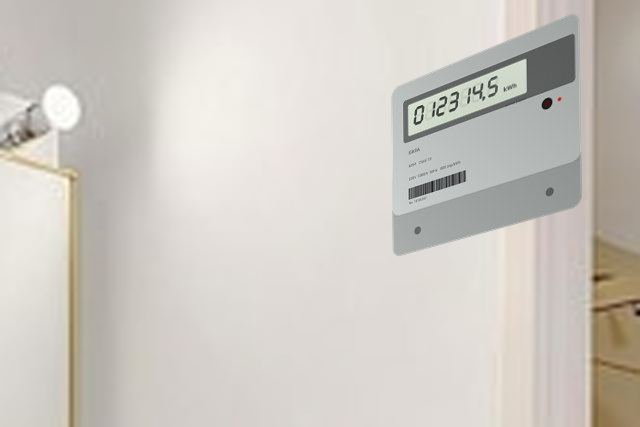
12314.5kWh
